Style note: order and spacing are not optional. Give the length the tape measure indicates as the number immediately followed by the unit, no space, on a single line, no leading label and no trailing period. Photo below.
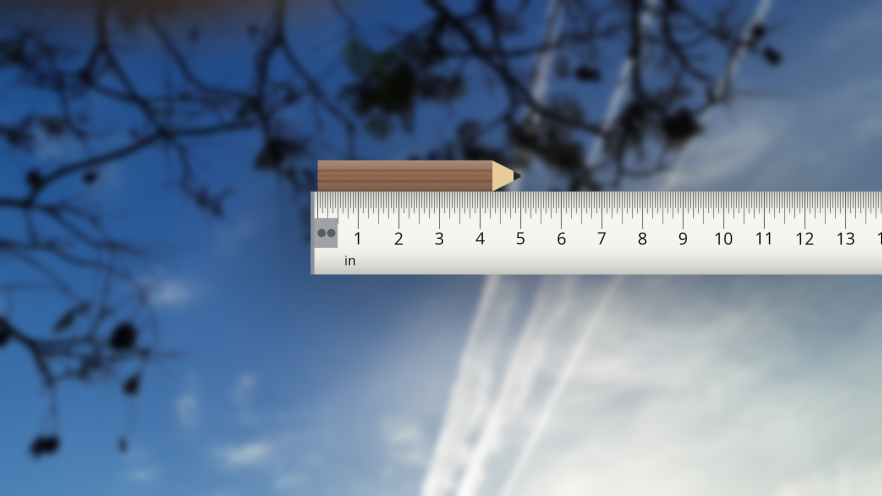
5in
